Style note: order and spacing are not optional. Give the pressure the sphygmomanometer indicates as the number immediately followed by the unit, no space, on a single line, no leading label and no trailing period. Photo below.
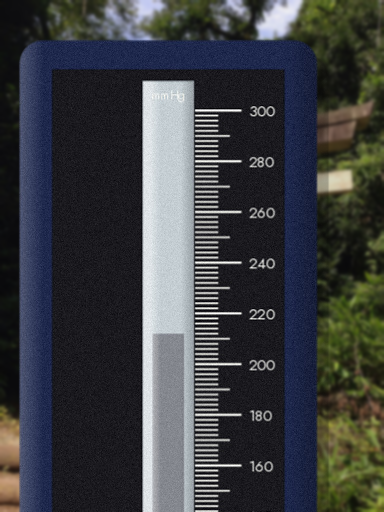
212mmHg
